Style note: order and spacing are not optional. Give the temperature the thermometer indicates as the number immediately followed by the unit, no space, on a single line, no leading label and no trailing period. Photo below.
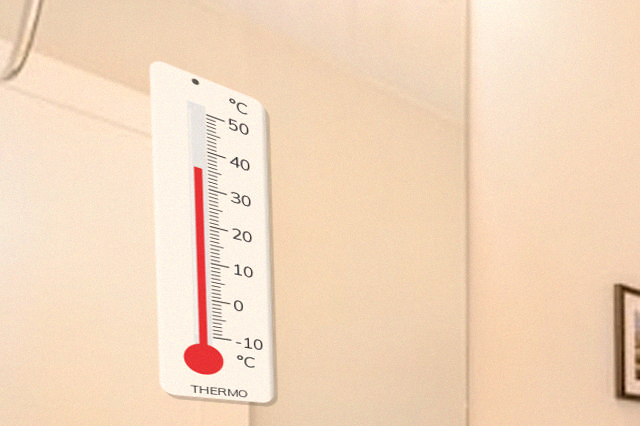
35°C
